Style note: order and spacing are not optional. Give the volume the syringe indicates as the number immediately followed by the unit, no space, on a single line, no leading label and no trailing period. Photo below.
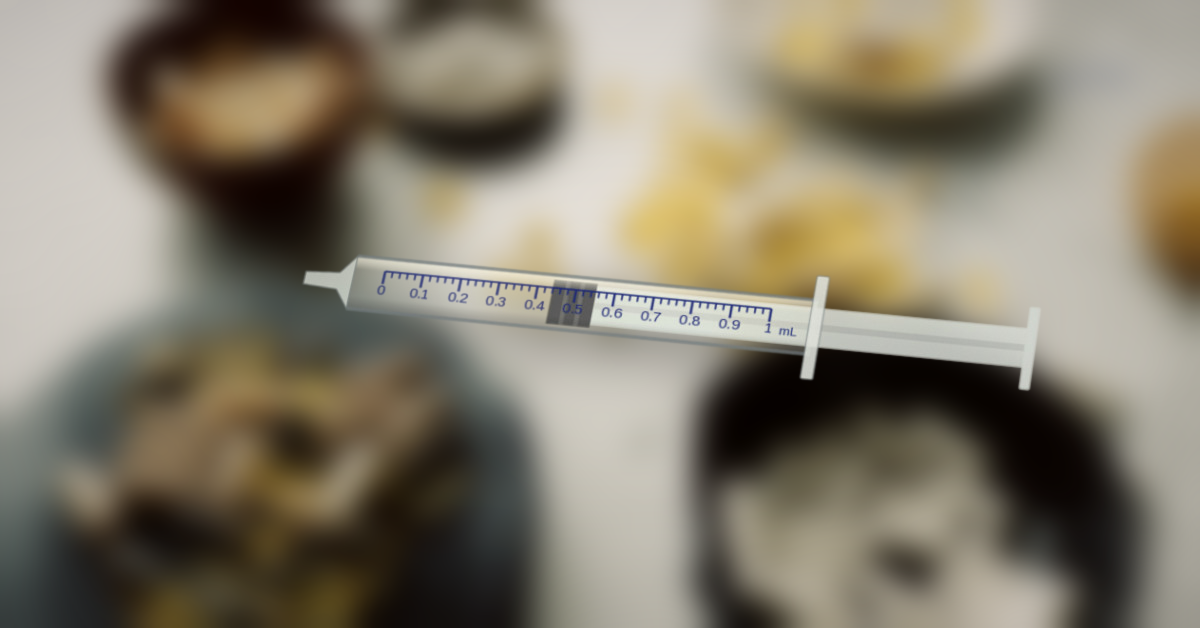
0.44mL
